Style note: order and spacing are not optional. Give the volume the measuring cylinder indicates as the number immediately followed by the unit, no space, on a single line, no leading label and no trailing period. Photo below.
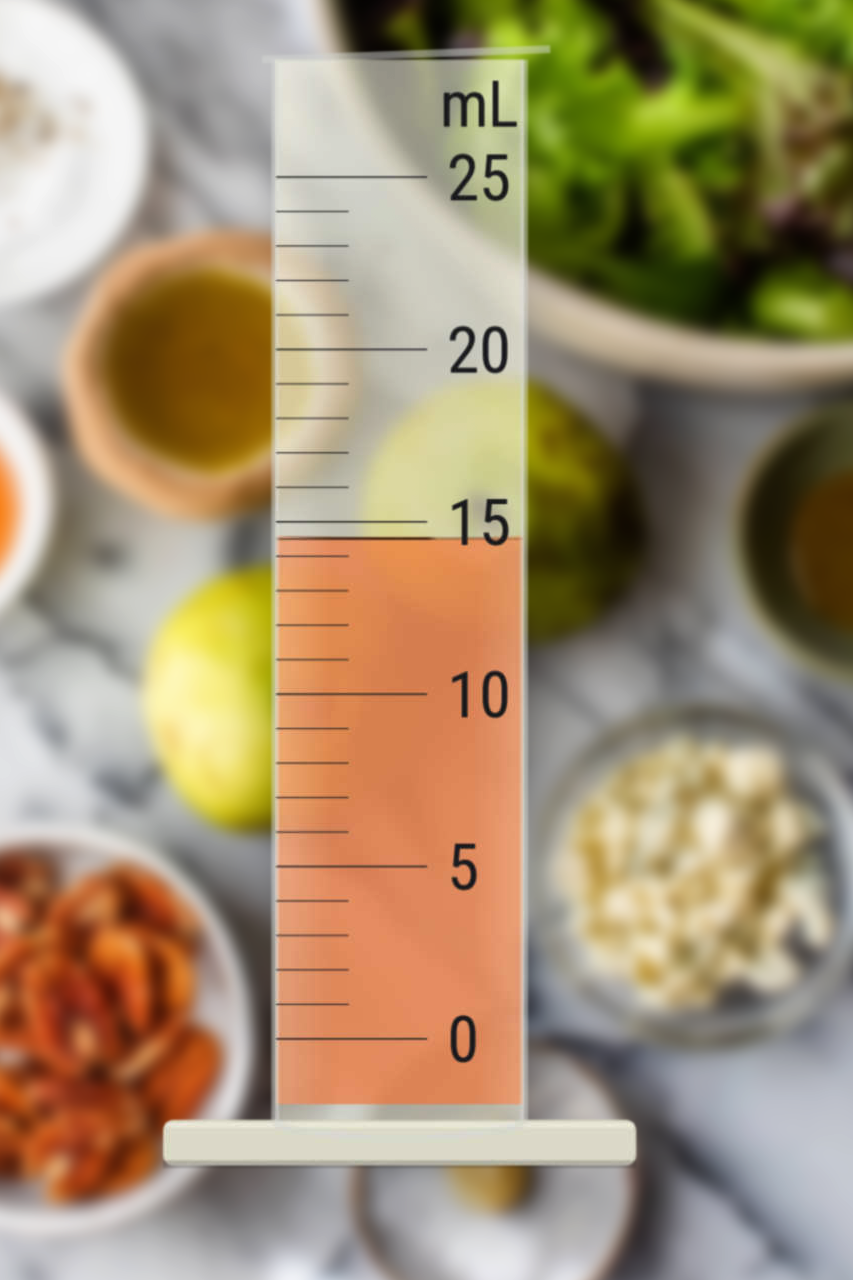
14.5mL
